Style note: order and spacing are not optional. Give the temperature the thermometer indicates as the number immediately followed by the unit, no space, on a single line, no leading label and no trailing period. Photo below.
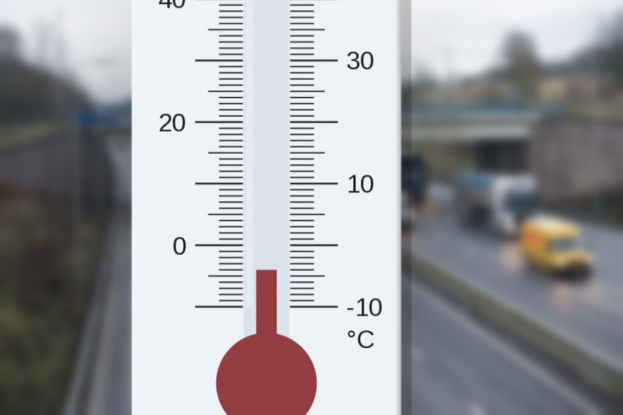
-4°C
